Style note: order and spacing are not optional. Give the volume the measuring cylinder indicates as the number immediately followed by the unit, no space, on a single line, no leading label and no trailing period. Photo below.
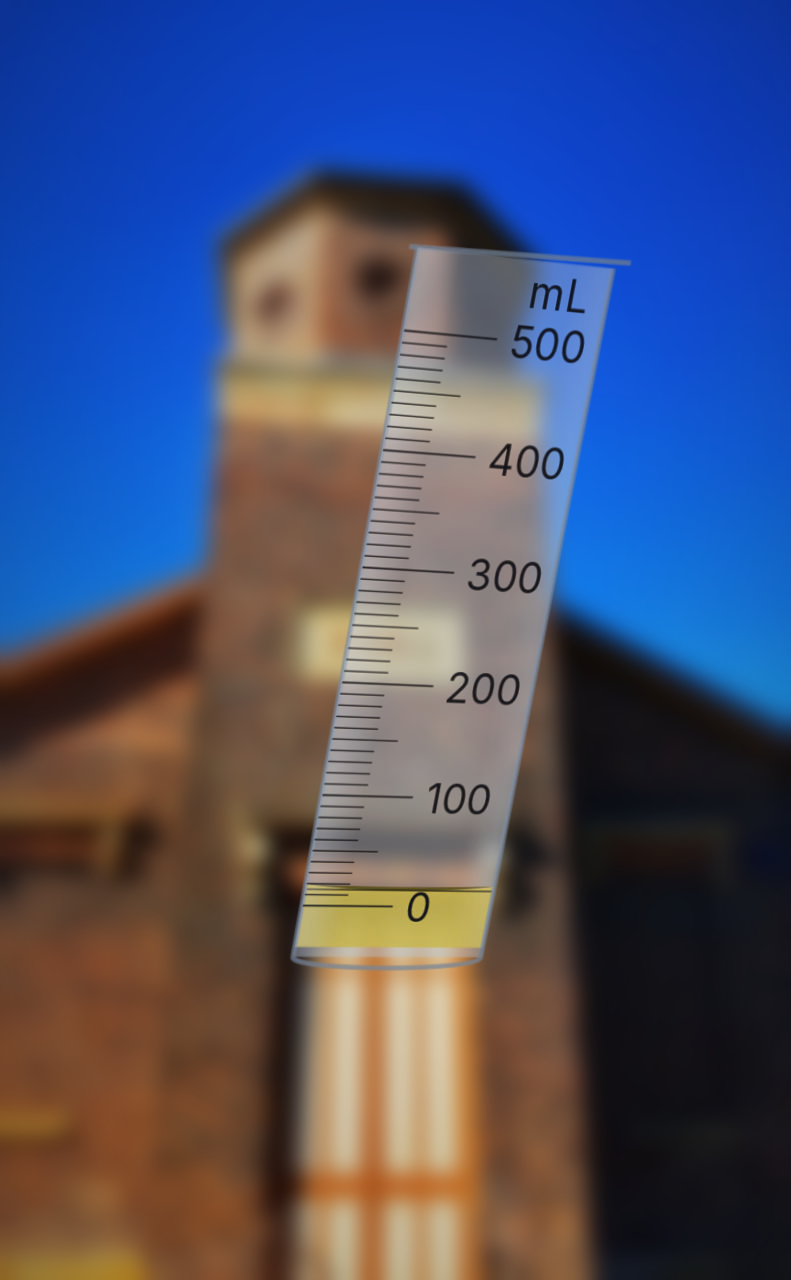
15mL
